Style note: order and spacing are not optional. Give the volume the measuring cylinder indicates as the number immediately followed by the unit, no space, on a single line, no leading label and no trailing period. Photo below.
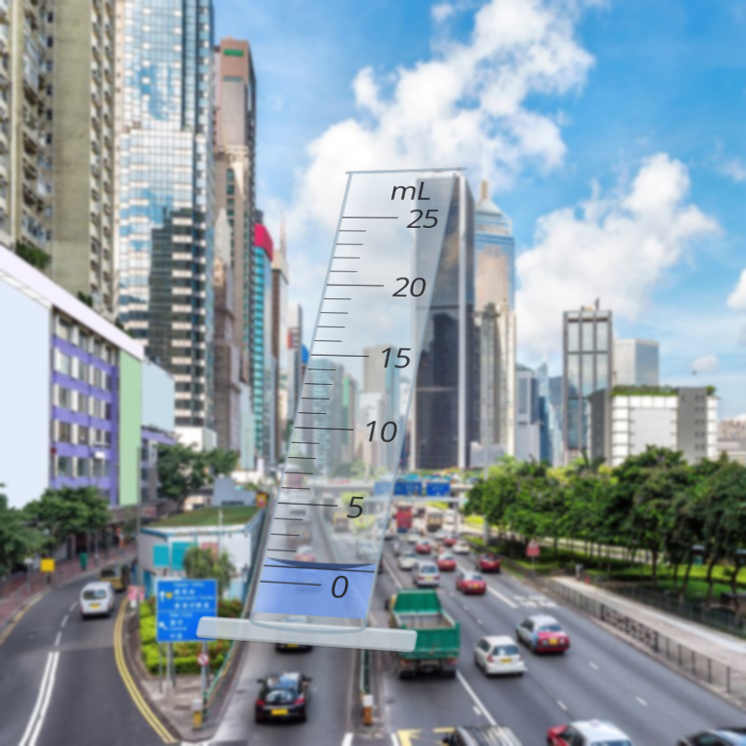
1mL
